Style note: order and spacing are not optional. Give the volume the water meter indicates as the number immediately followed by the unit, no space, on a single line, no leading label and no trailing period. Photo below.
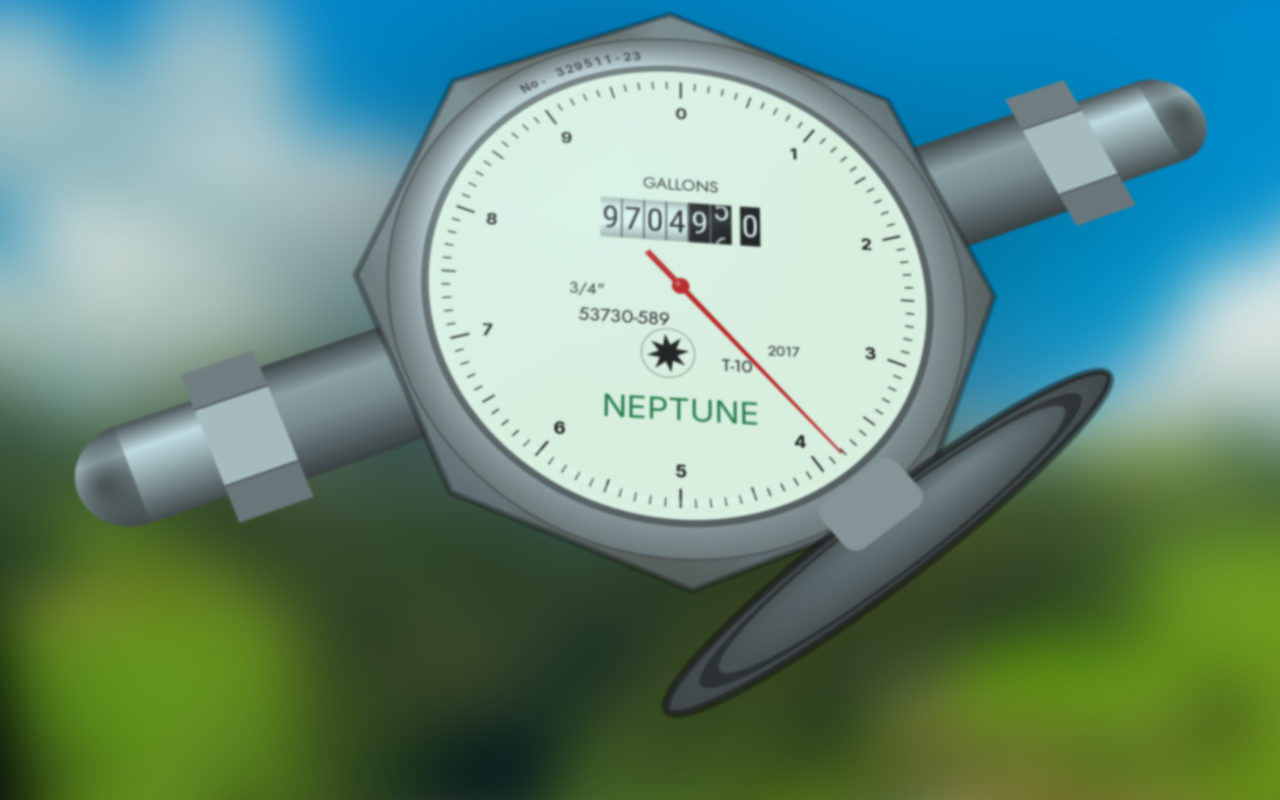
9704953.8gal
